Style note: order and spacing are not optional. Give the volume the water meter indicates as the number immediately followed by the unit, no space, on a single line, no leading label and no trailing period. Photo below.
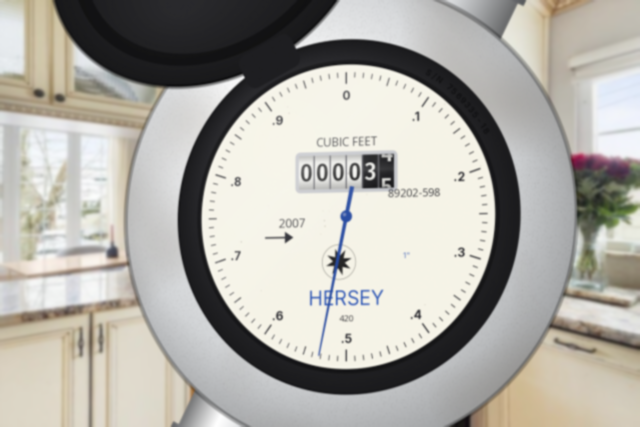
34.53ft³
